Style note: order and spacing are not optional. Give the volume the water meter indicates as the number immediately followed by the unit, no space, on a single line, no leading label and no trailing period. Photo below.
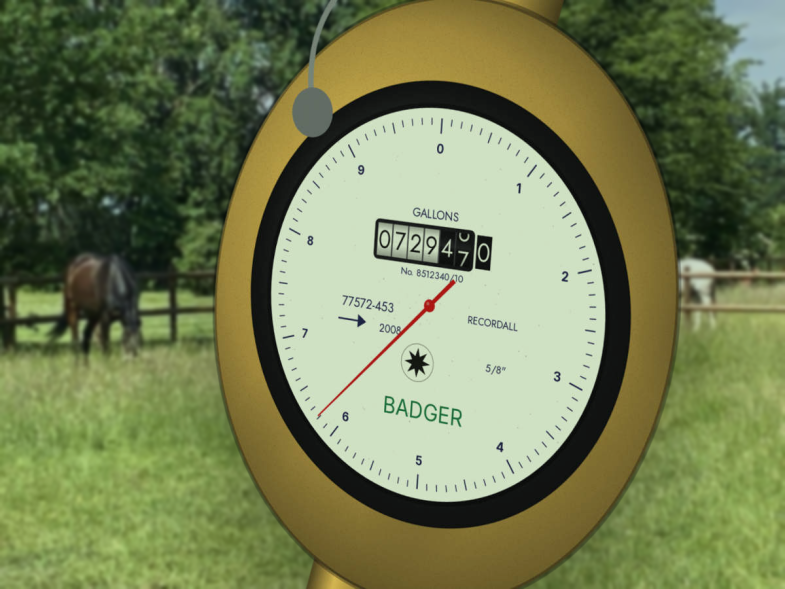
729466.2gal
